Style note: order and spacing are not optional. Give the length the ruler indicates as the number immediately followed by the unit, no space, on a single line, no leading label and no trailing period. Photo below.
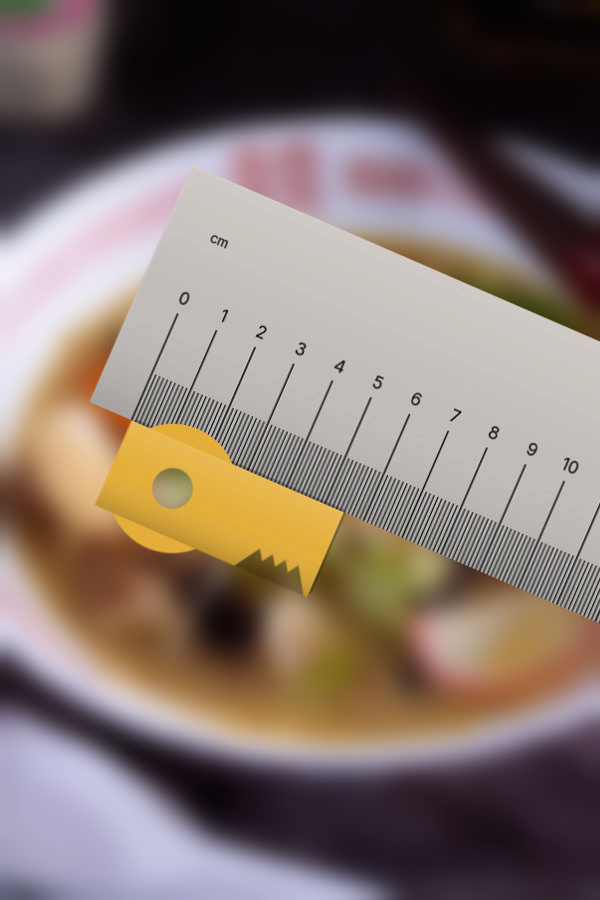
5.5cm
